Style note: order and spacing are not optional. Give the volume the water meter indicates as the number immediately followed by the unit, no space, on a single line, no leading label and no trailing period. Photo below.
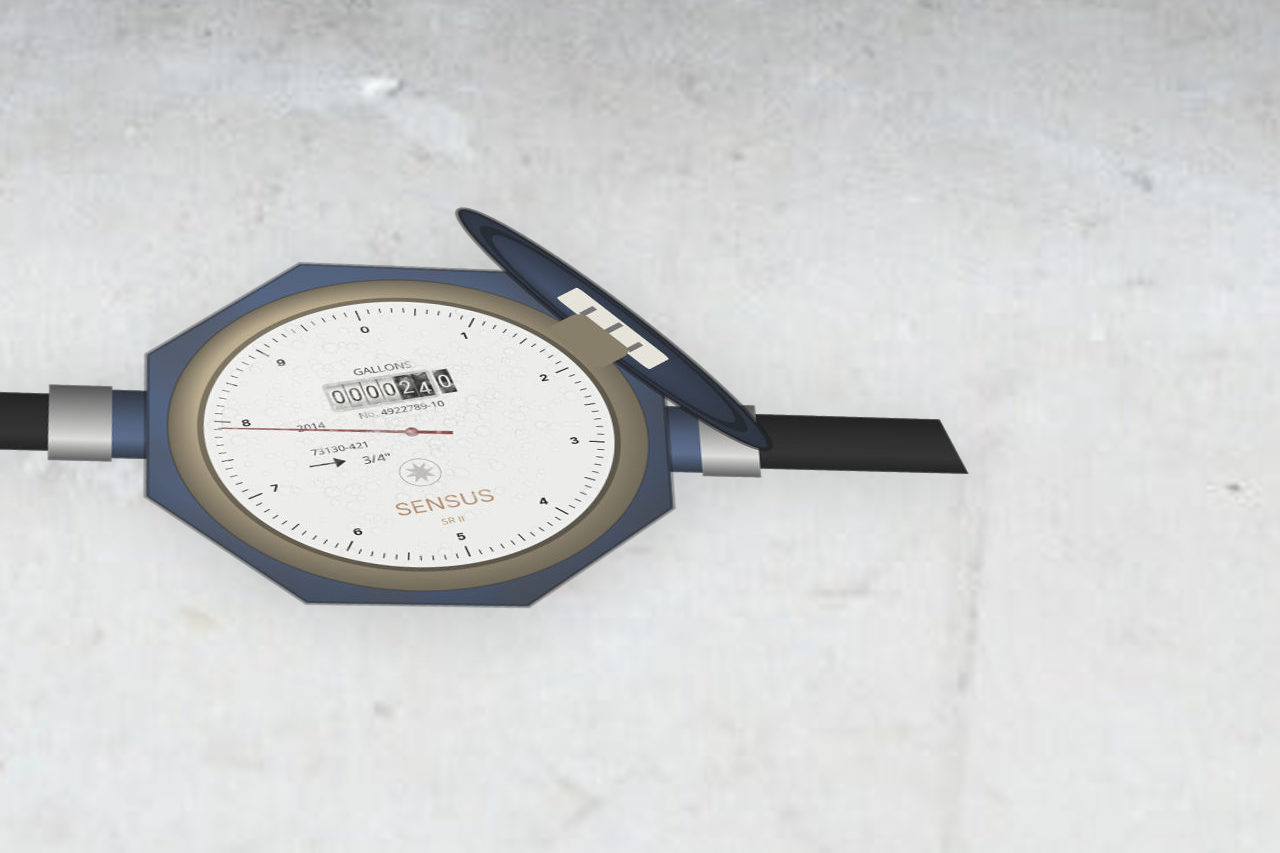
237.9gal
